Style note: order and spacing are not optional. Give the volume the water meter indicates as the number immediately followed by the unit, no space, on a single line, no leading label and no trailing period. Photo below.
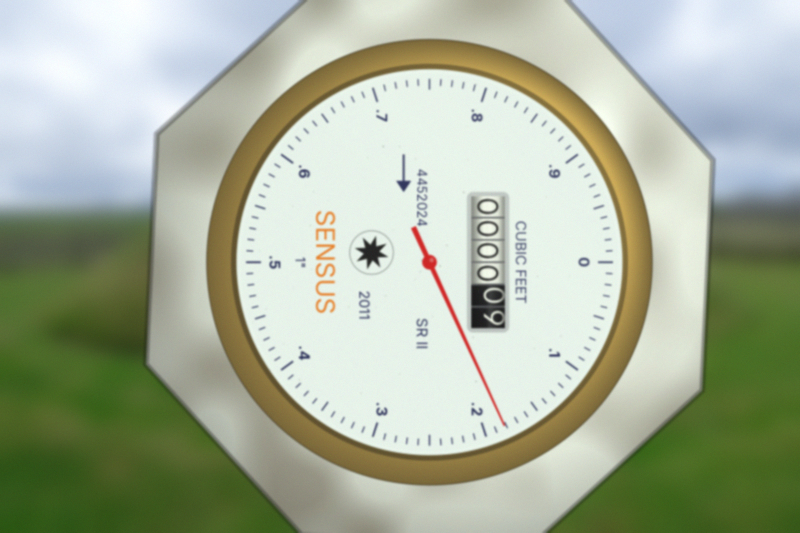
9.18ft³
